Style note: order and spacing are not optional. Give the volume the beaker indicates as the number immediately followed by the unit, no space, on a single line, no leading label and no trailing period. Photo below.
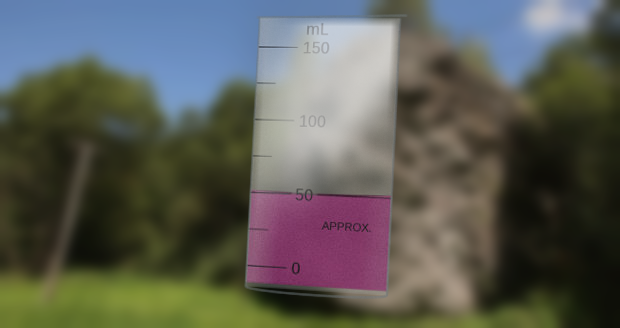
50mL
